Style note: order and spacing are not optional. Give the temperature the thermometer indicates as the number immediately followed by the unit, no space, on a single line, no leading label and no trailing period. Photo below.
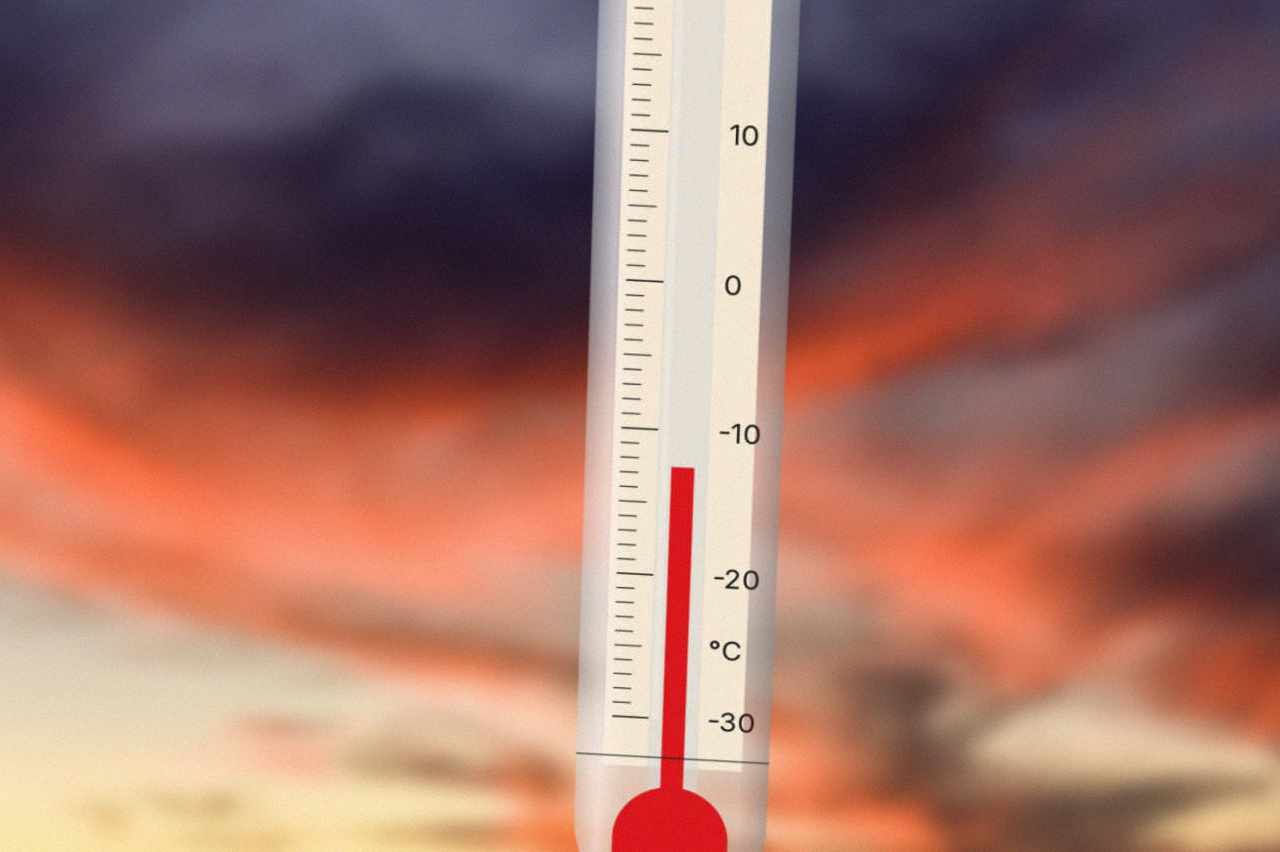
-12.5°C
